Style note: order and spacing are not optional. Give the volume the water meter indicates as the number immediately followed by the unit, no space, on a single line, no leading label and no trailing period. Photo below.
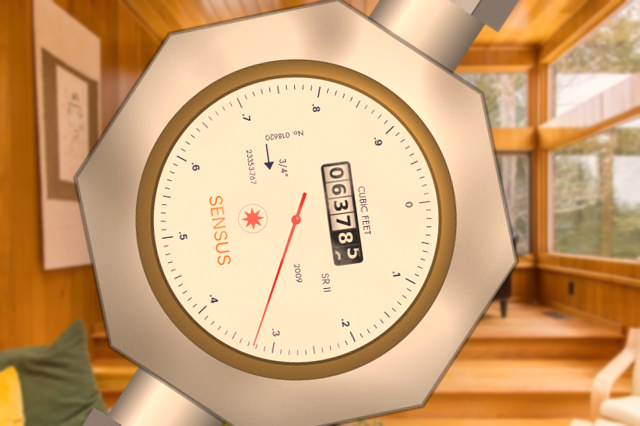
63785.32ft³
